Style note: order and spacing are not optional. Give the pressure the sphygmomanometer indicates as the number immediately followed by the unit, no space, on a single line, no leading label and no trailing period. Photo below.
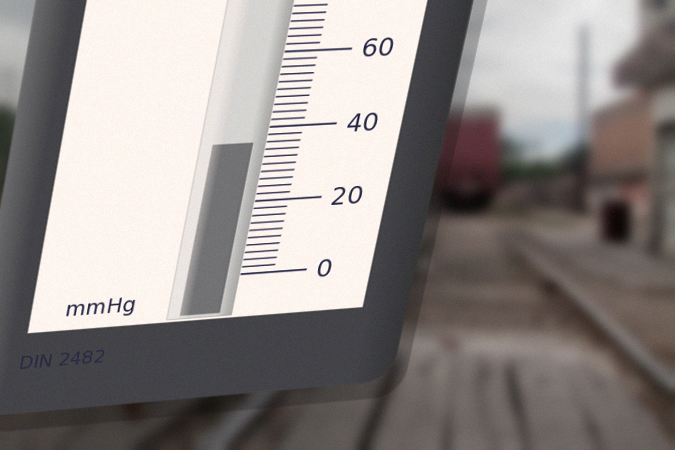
36mmHg
